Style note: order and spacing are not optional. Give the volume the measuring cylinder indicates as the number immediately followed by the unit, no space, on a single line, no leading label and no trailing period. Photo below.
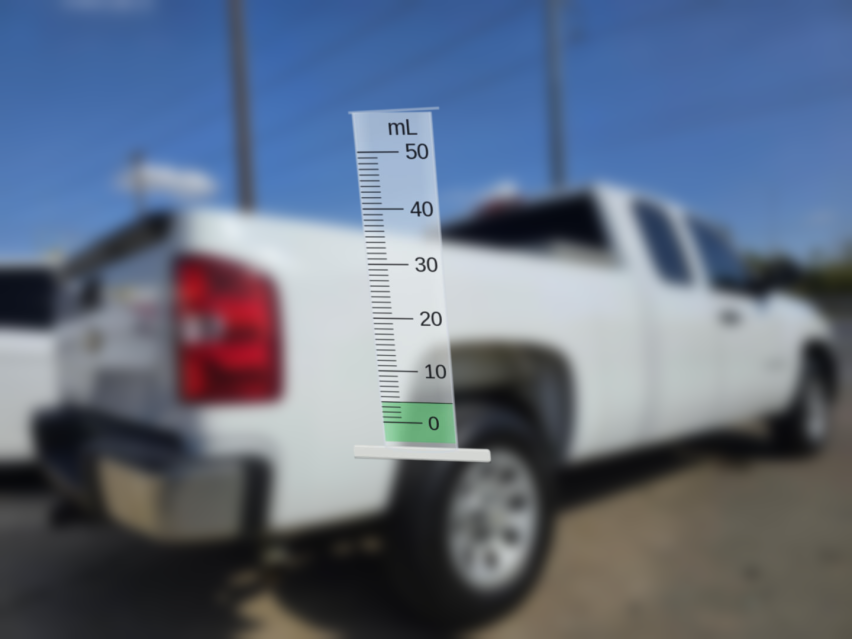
4mL
